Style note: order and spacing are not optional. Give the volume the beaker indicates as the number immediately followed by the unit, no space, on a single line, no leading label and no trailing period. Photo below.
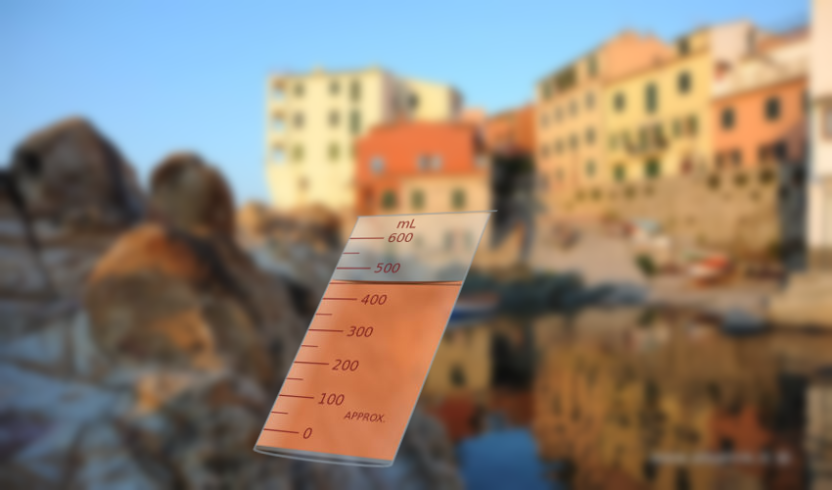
450mL
